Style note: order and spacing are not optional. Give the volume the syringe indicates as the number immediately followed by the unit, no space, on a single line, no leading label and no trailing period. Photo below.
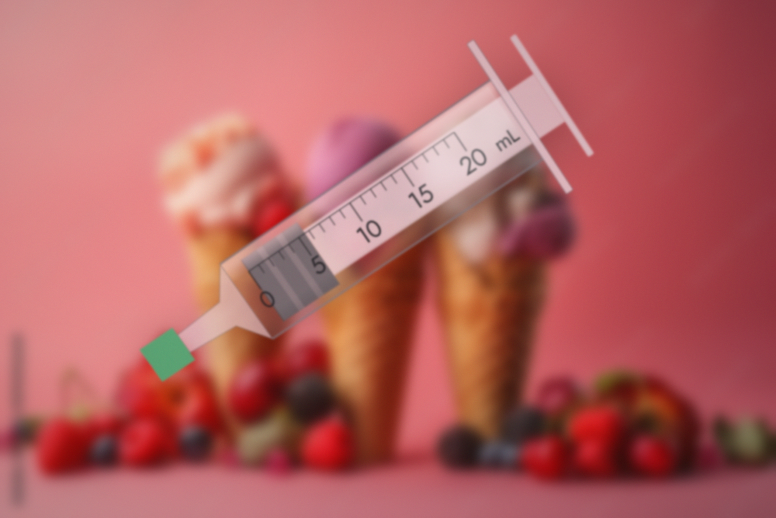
0mL
